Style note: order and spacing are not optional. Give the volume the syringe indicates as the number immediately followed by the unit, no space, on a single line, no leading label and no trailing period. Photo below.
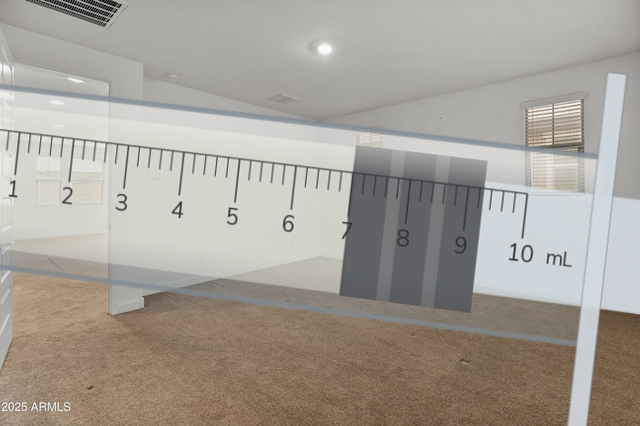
7mL
